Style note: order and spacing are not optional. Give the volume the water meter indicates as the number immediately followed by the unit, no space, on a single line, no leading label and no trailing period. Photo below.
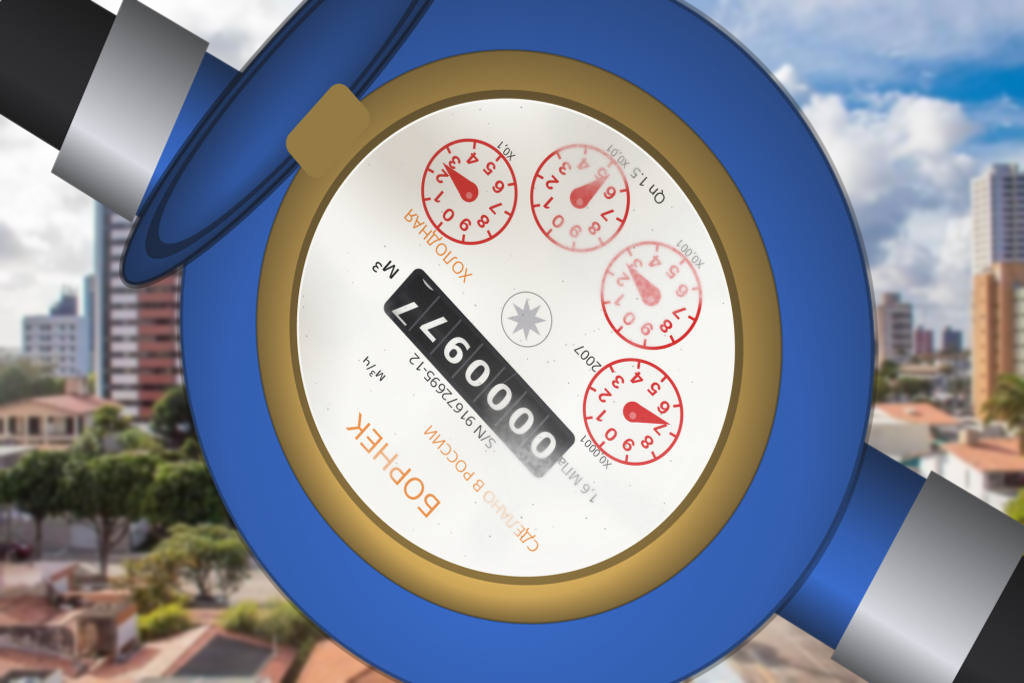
977.2526m³
